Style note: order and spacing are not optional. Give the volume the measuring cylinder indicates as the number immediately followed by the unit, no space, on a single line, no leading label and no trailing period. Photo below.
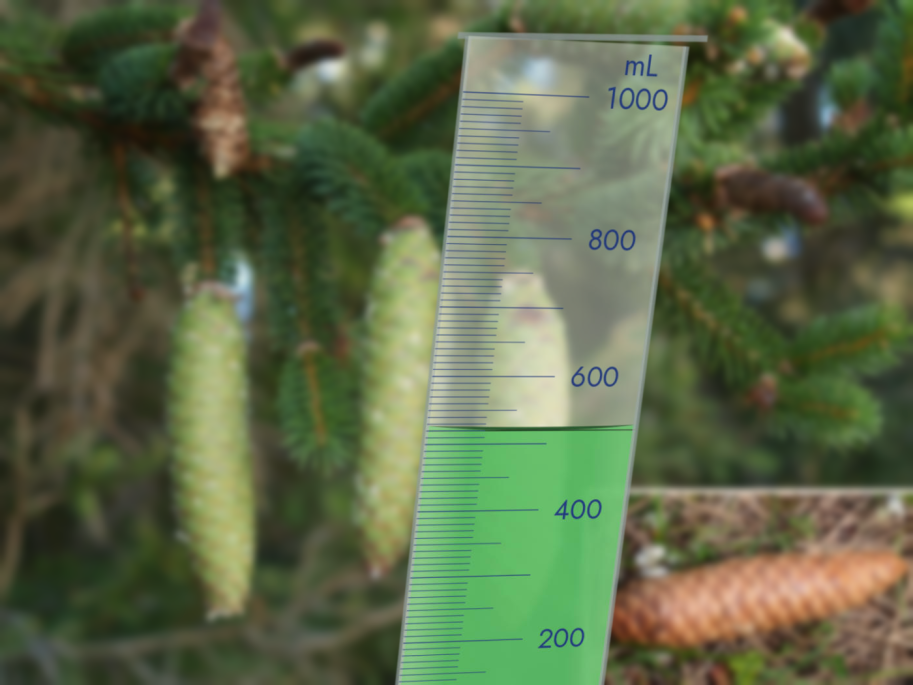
520mL
